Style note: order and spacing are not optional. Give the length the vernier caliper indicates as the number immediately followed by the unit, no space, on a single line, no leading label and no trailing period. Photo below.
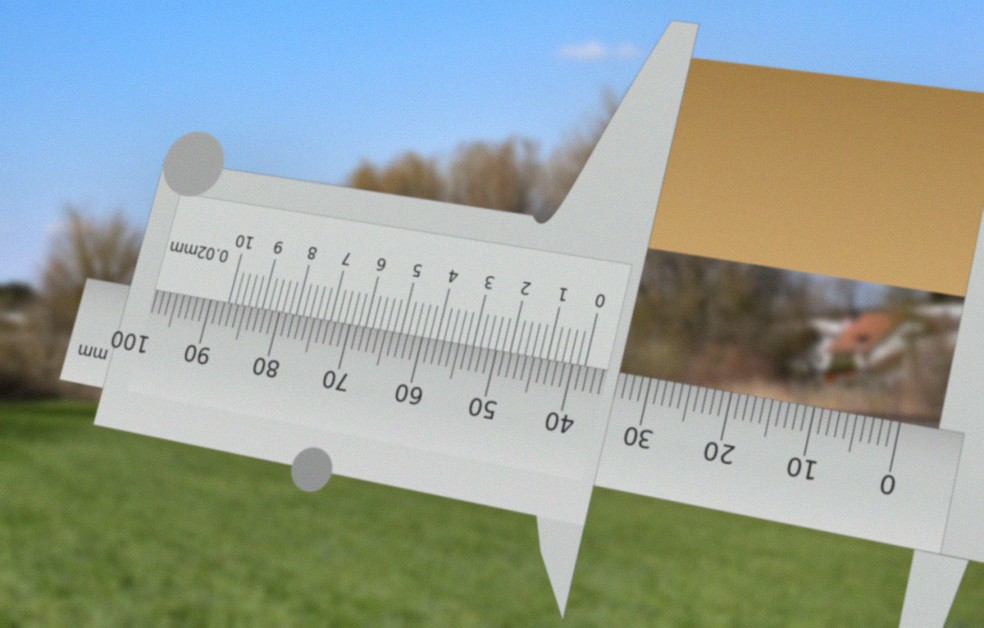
38.4mm
